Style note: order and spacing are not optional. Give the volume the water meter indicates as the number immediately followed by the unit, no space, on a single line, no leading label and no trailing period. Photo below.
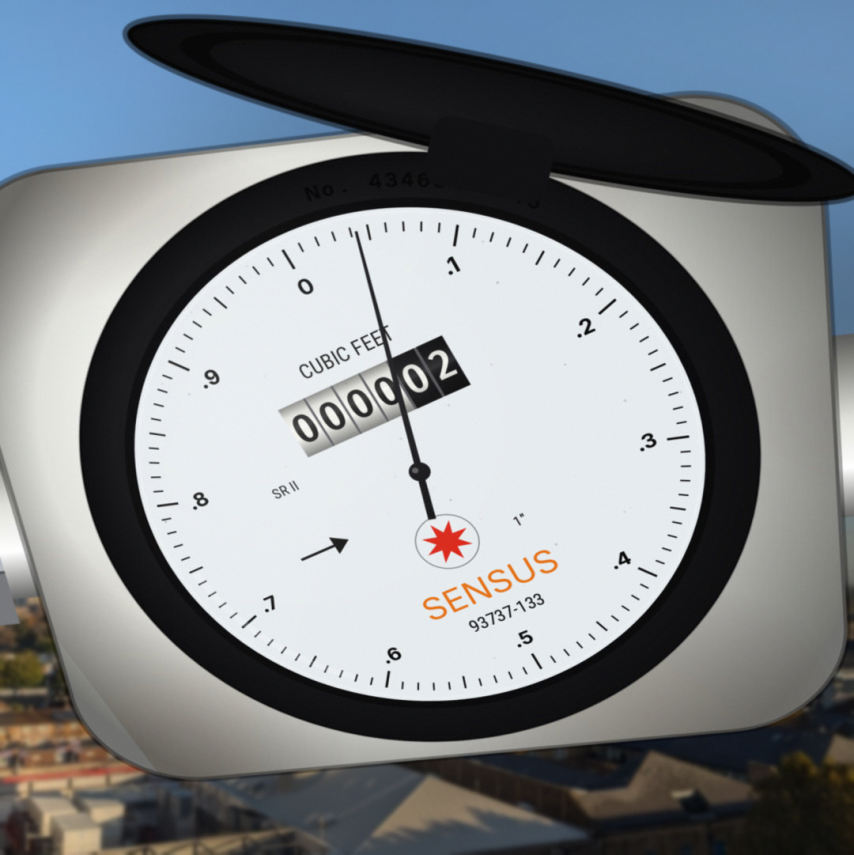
2.04ft³
